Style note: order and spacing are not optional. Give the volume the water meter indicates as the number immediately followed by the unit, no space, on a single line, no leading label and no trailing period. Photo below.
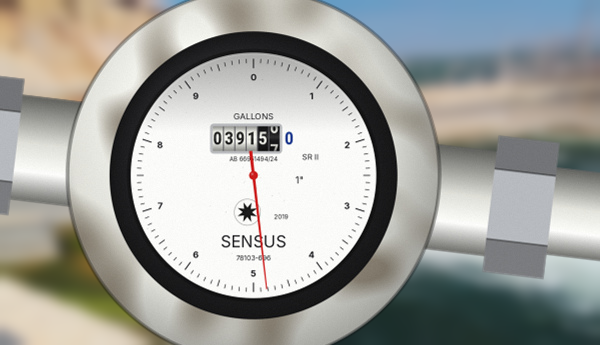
391564.8gal
